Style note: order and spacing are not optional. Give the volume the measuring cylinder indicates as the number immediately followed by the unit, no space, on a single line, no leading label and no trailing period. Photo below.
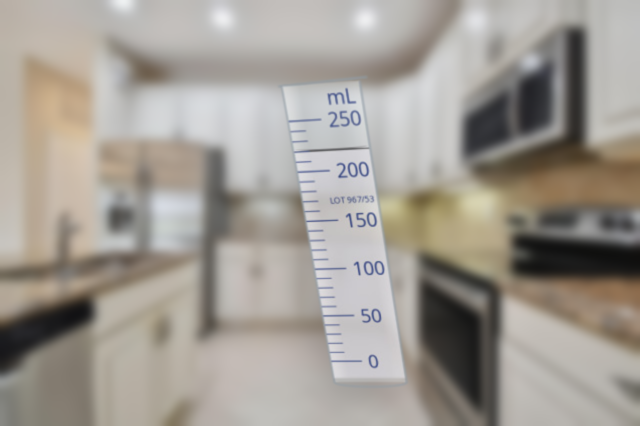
220mL
